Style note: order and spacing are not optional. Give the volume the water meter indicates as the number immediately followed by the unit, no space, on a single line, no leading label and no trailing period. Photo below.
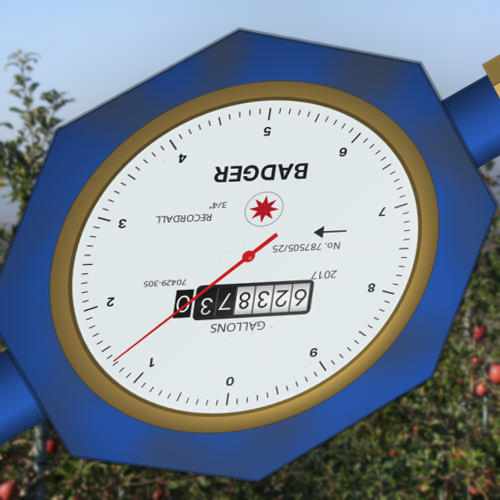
6238731.3gal
